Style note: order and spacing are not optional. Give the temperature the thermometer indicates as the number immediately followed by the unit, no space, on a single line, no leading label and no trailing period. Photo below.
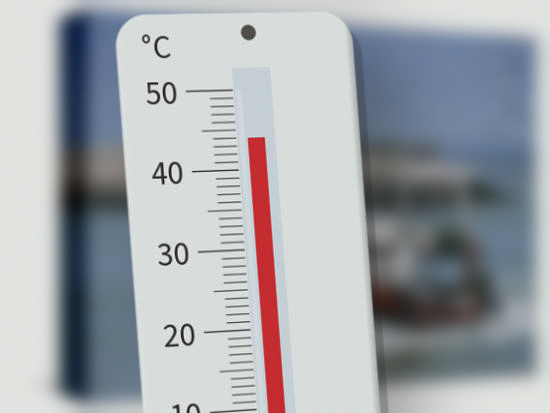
44°C
